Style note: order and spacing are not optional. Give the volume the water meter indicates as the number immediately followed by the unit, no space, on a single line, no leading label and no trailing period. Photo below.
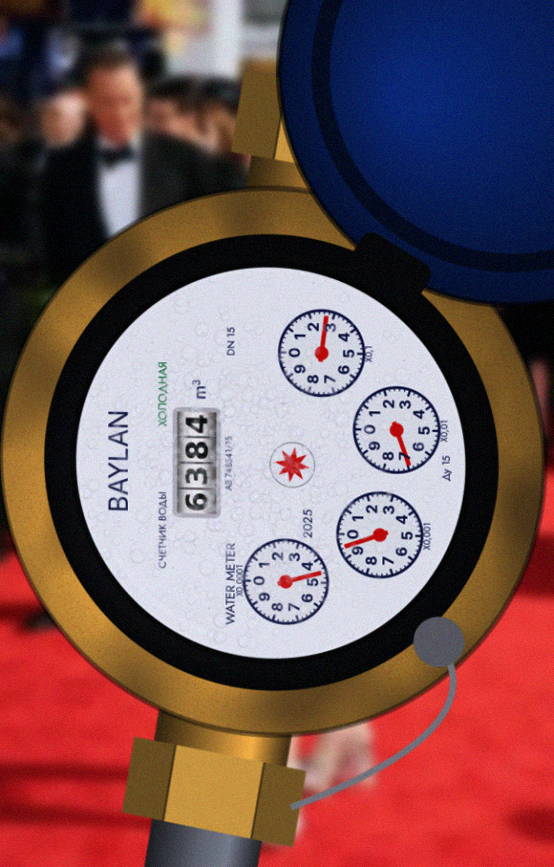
6384.2694m³
